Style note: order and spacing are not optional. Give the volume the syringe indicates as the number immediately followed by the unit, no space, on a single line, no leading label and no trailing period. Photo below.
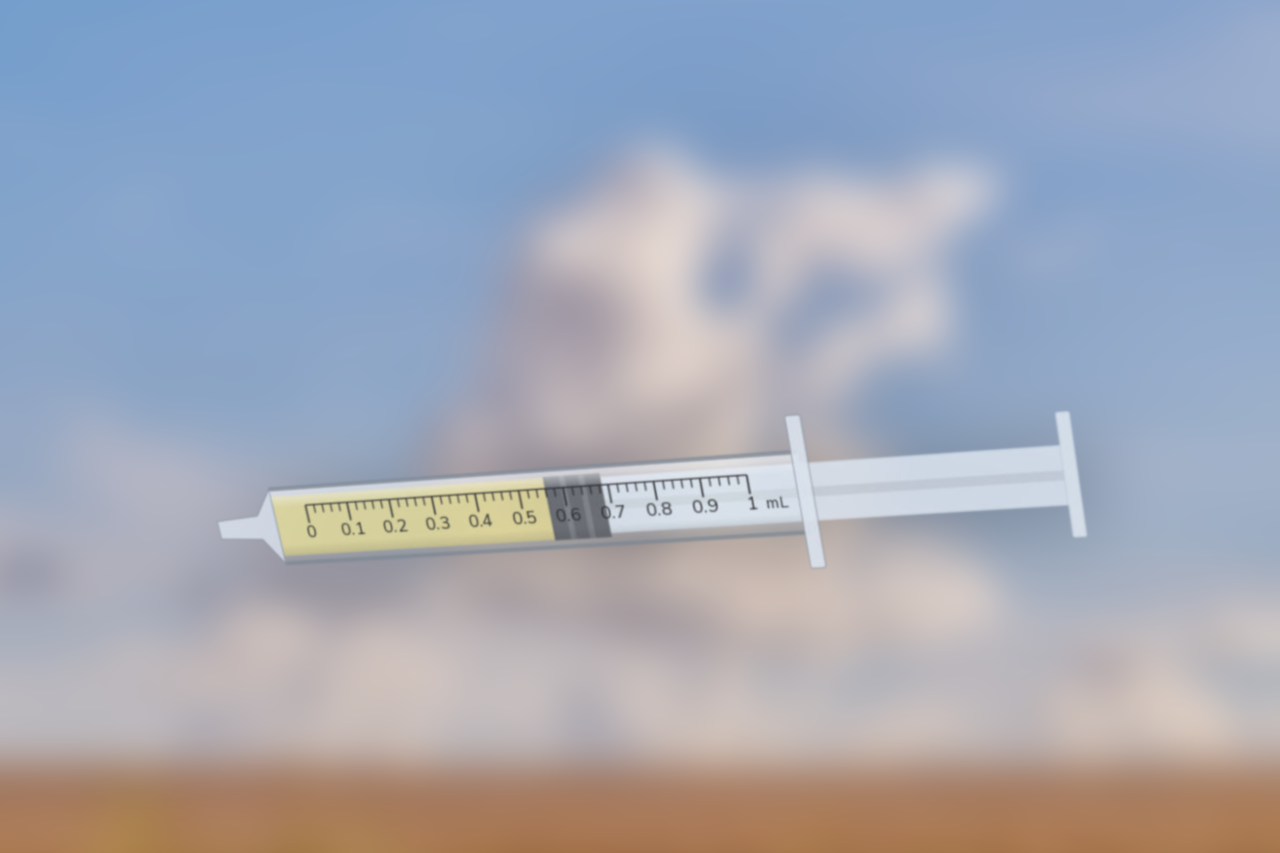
0.56mL
